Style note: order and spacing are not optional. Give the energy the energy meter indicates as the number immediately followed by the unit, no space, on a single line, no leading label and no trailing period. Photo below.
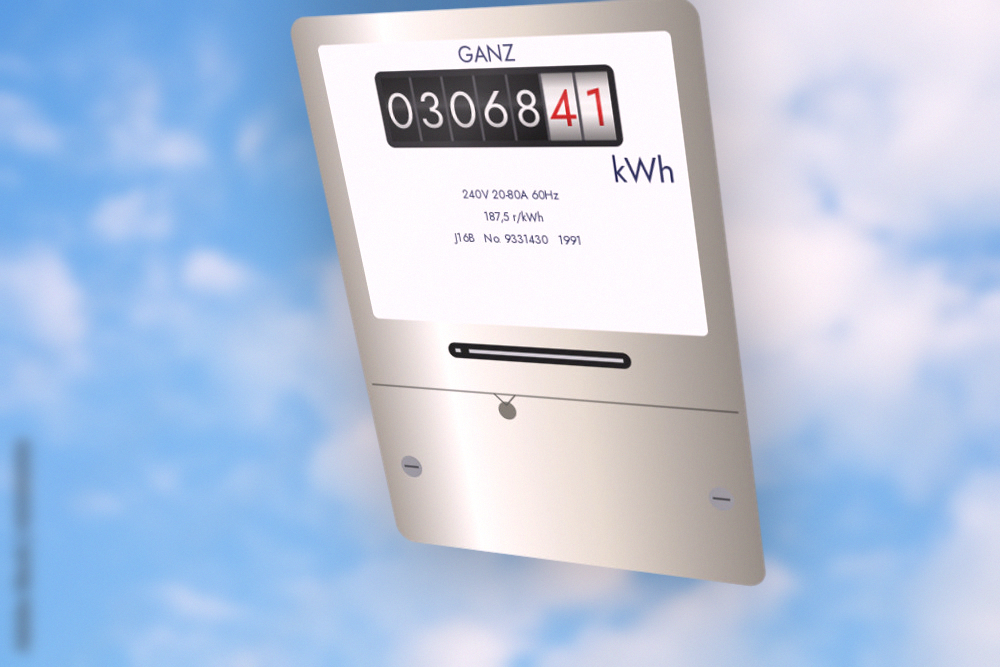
3068.41kWh
